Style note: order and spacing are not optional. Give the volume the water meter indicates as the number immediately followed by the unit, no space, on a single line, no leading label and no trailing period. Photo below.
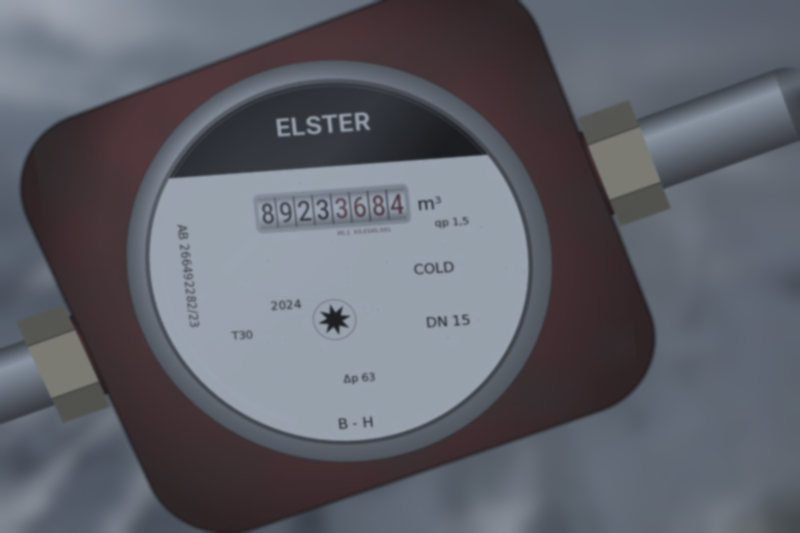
8923.3684m³
